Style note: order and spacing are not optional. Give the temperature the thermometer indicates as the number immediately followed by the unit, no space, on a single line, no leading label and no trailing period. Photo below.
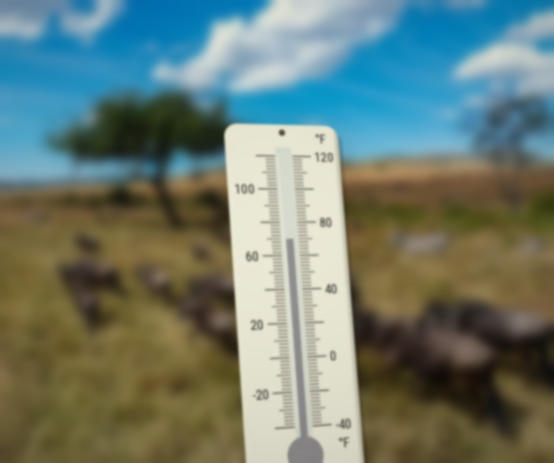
70°F
